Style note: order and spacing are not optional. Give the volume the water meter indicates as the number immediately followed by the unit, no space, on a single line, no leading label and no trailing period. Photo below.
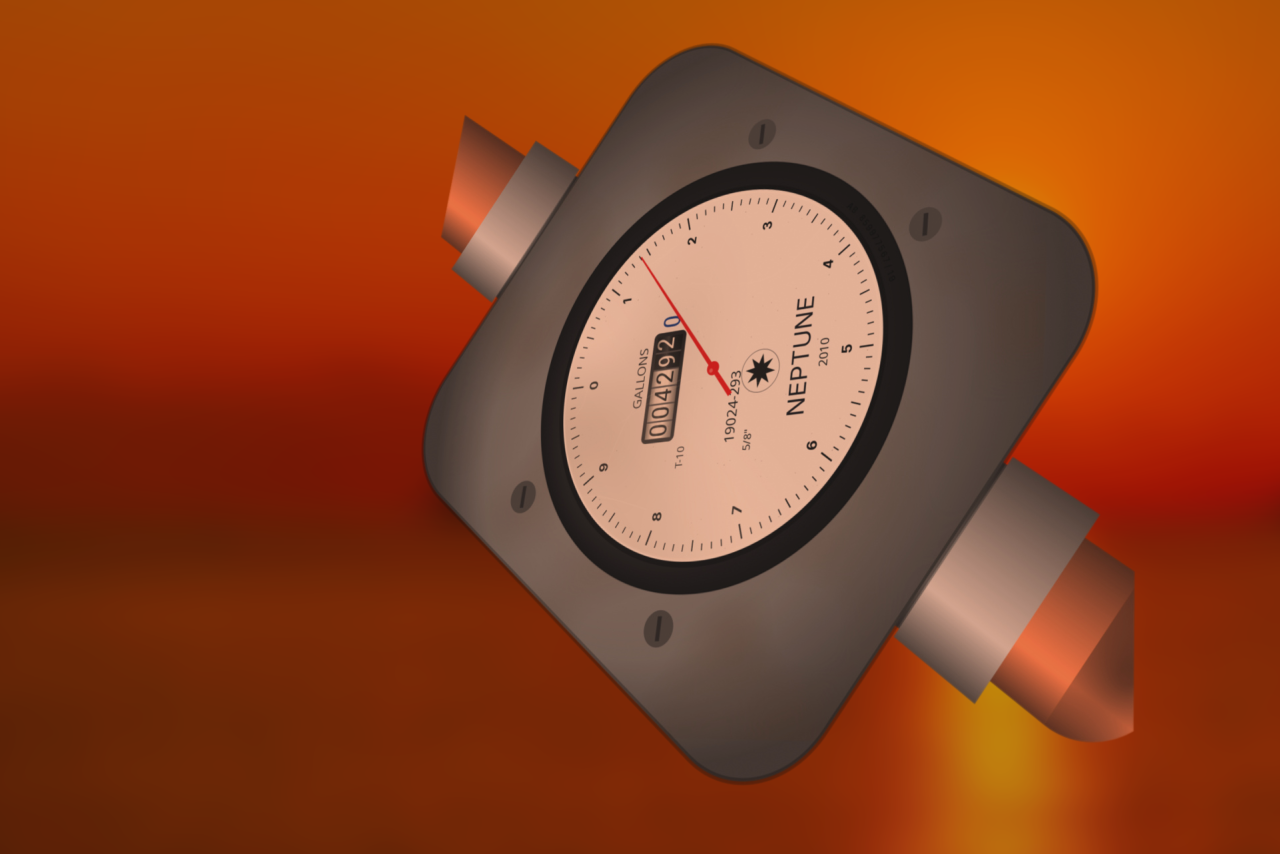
42921.4gal
